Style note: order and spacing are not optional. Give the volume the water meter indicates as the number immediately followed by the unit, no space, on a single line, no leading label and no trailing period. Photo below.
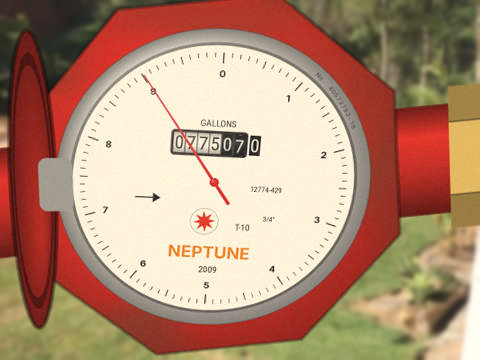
775069.0gal
